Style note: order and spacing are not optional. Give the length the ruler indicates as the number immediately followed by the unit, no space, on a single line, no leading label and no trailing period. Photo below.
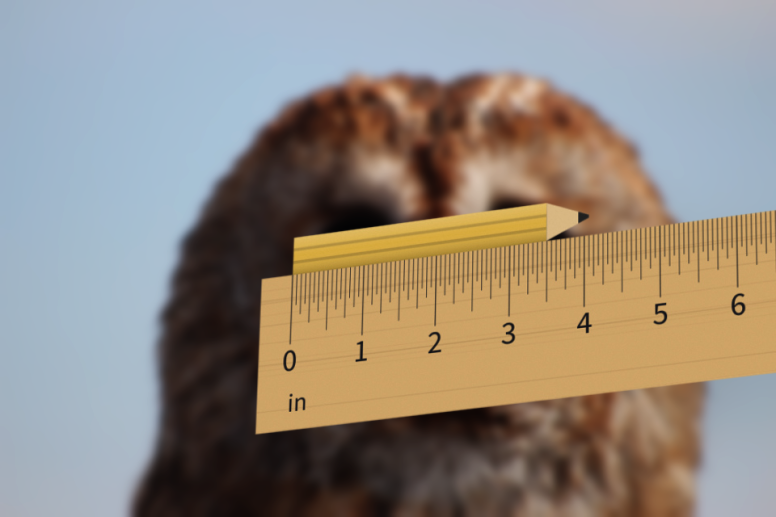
4.0625in
